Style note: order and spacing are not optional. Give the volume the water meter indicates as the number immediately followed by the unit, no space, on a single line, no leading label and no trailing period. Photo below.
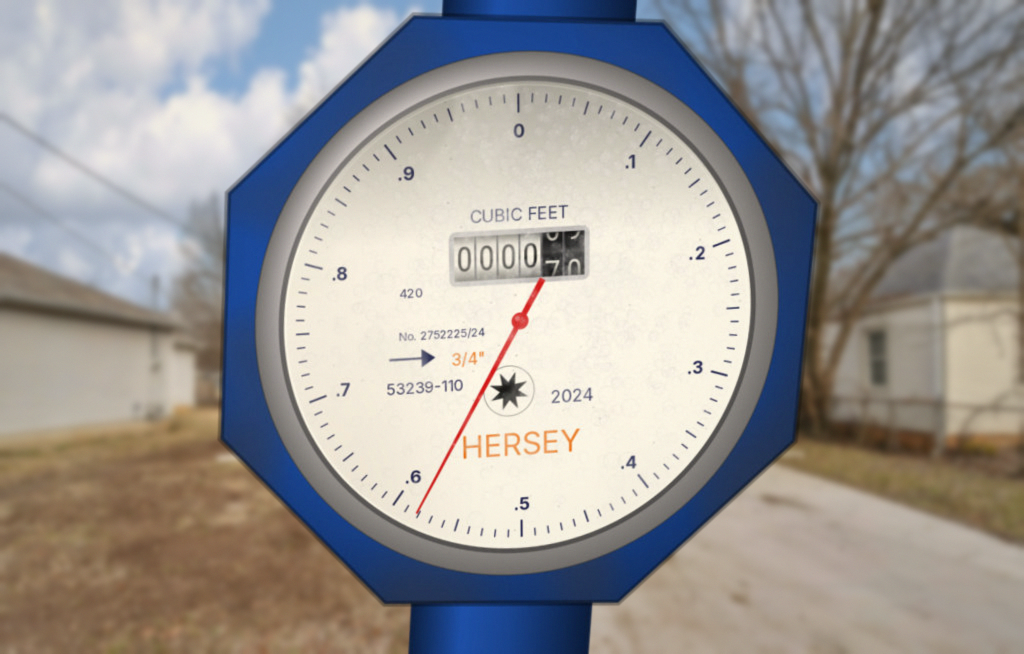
69.58ft³
